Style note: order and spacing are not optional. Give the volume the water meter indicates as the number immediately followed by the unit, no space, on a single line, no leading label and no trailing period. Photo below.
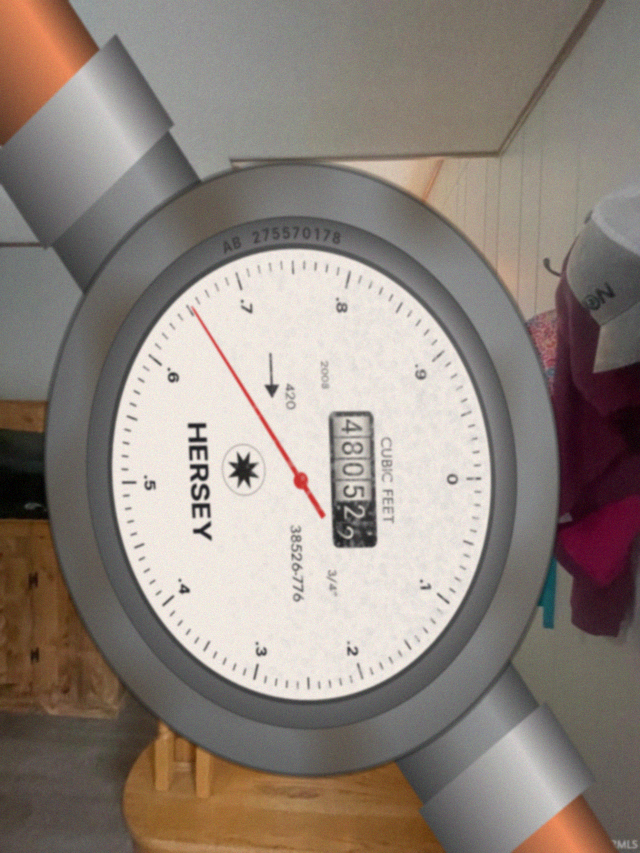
480521.65ft³
